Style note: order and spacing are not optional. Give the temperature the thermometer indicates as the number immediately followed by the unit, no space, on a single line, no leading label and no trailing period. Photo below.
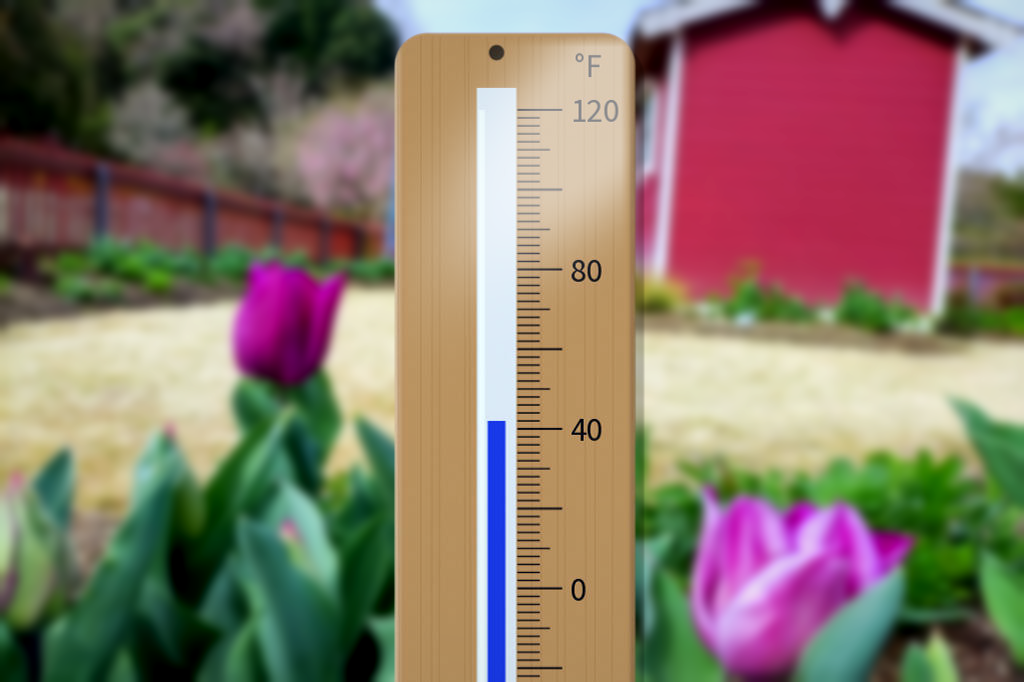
42°F
